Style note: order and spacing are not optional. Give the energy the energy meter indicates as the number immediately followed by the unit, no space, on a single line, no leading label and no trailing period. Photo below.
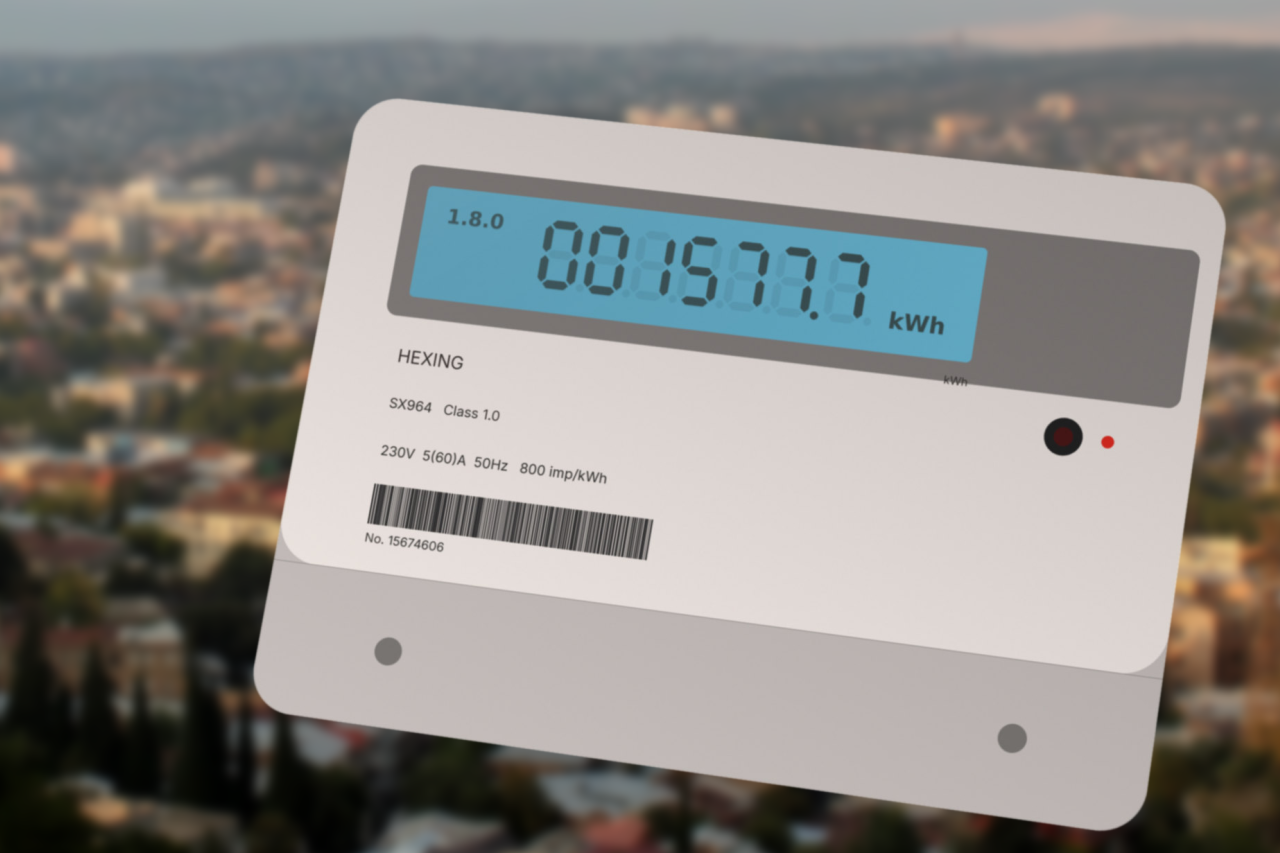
1577.7kWh
